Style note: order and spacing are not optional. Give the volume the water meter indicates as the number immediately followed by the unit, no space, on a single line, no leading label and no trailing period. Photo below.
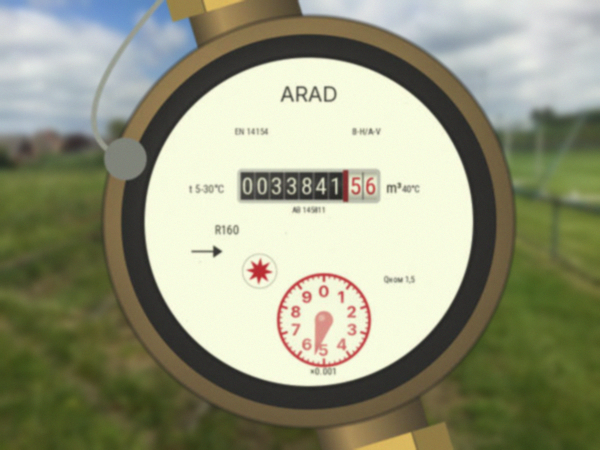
33841.565m³
